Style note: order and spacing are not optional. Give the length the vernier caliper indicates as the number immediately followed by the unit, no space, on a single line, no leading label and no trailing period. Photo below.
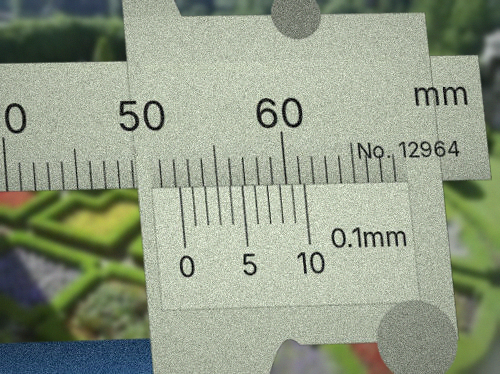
52.3mm
